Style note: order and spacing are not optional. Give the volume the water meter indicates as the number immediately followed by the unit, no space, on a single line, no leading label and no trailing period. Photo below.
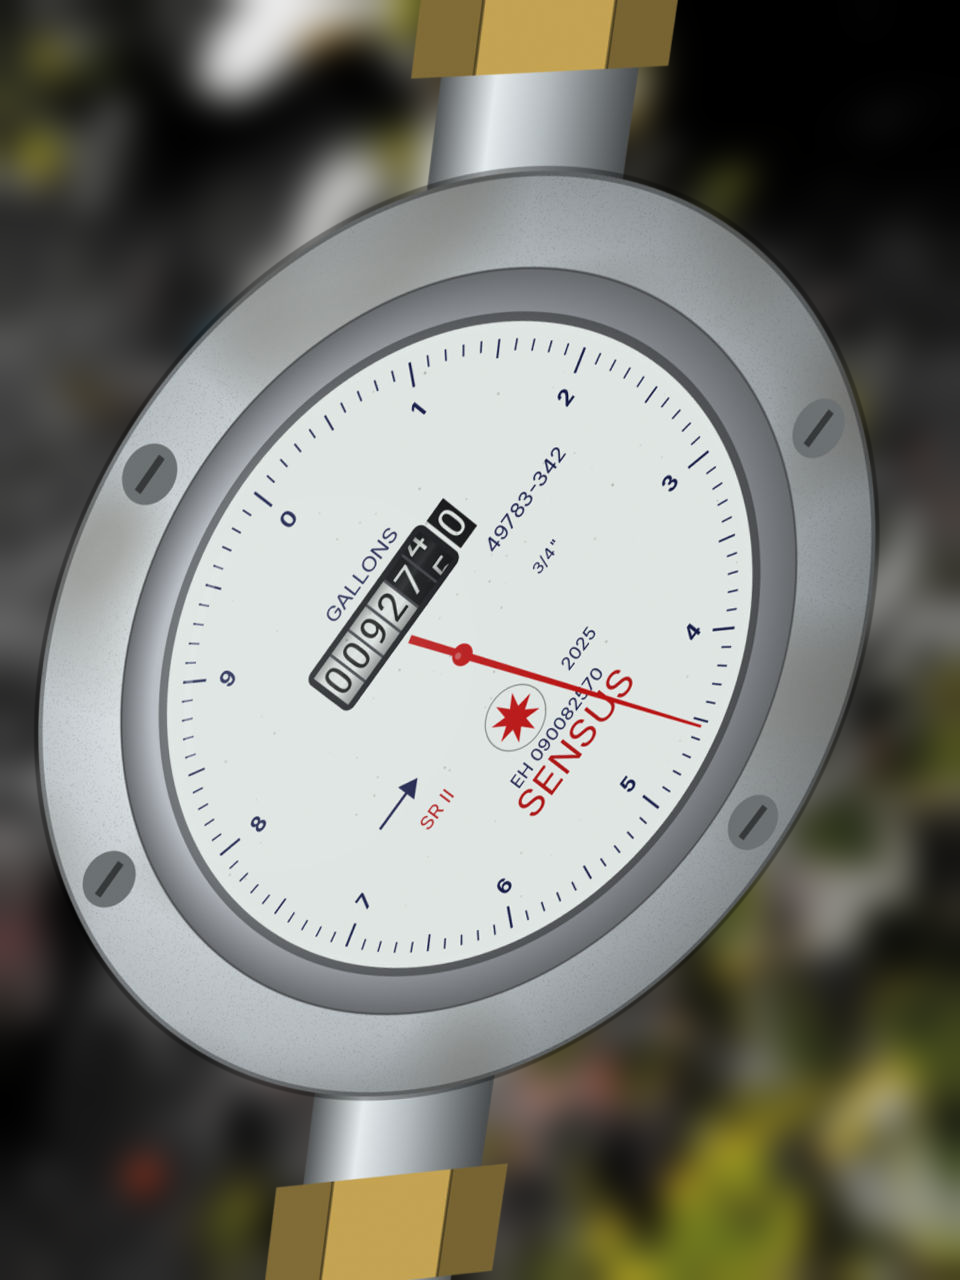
92744.5gal
